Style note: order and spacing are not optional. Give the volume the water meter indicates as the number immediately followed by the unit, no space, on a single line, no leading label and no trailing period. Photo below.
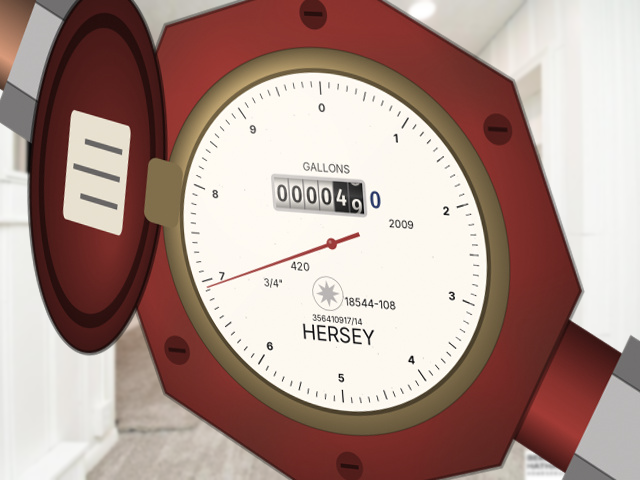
486.9gal
